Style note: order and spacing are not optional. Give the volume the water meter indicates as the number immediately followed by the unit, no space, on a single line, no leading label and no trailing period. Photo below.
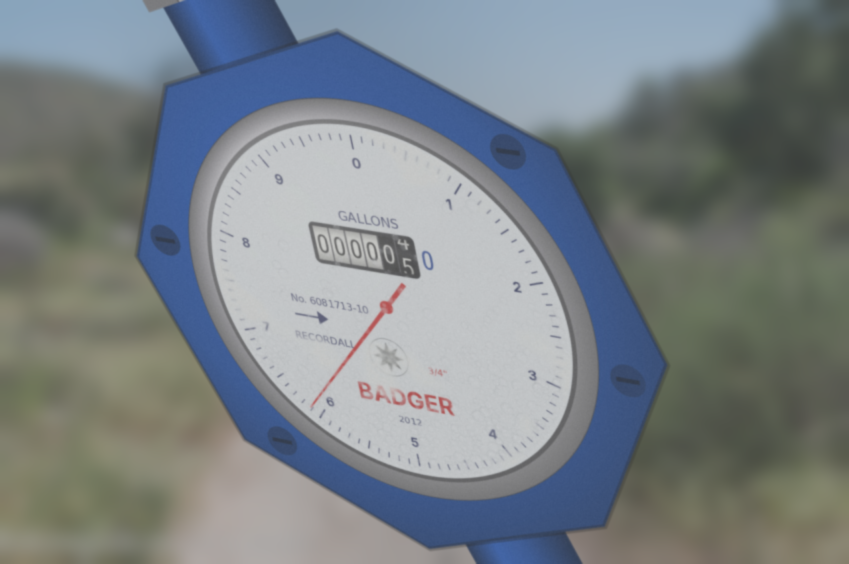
46.1gal
